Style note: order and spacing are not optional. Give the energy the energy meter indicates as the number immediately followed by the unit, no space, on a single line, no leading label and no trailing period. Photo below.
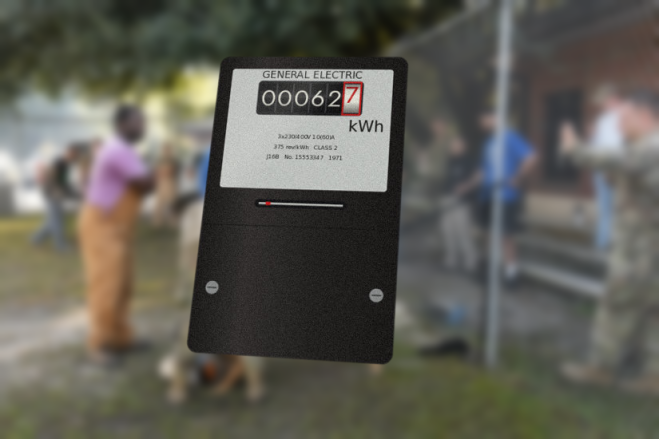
62.7kWh
